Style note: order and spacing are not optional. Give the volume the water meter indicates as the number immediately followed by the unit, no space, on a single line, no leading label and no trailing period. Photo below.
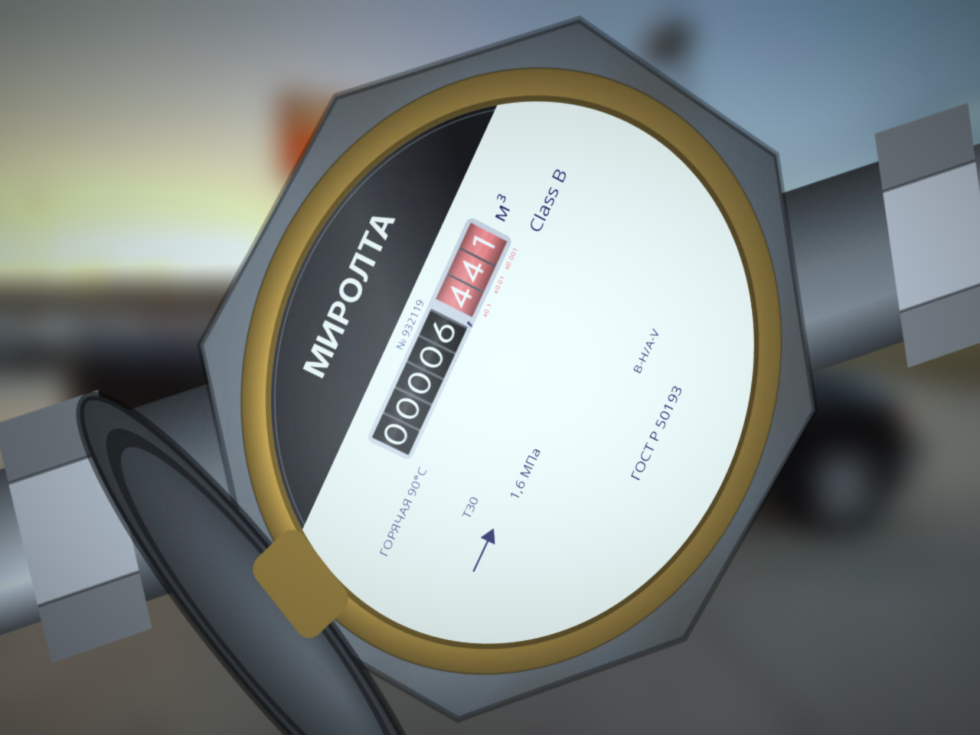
6.441m³
